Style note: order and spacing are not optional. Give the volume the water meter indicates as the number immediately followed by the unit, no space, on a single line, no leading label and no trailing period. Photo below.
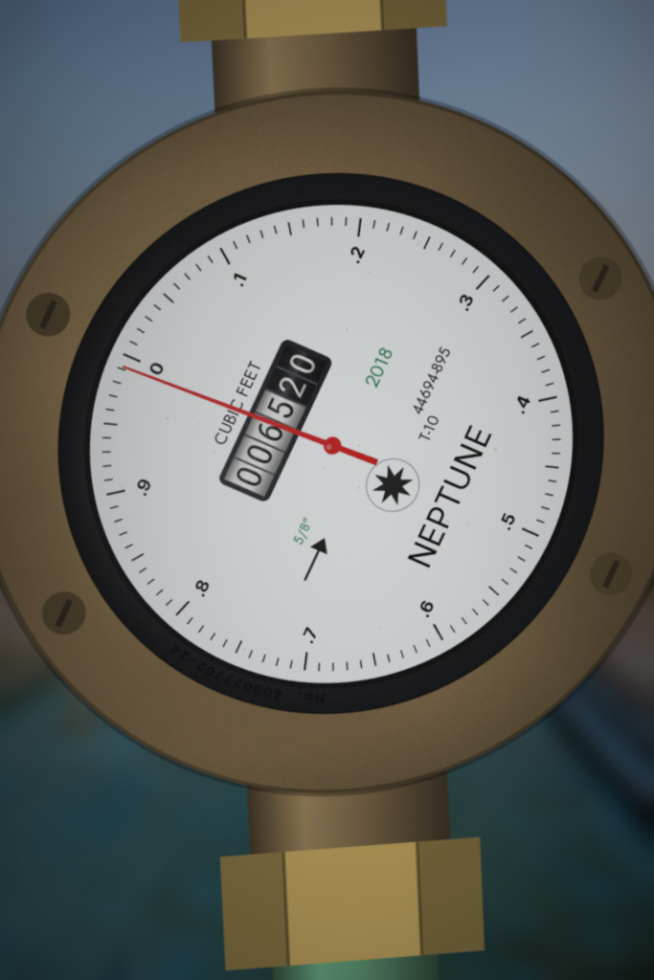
6519.99ft³
